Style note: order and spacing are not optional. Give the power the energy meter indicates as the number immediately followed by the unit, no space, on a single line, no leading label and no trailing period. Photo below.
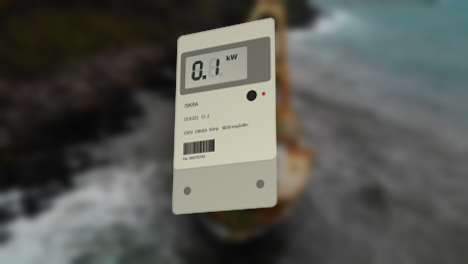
0.1kW
